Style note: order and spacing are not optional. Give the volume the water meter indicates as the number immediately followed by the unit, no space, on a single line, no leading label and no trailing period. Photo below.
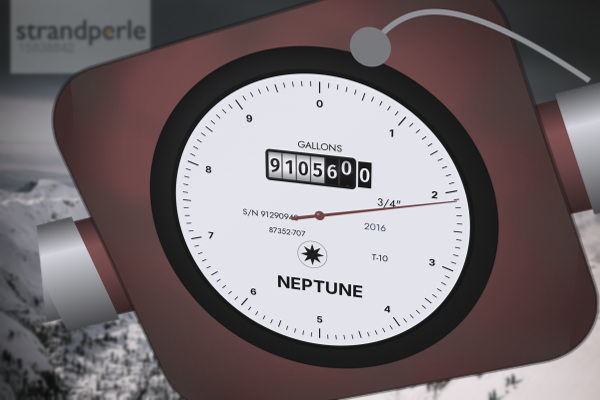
9105602.1gal
